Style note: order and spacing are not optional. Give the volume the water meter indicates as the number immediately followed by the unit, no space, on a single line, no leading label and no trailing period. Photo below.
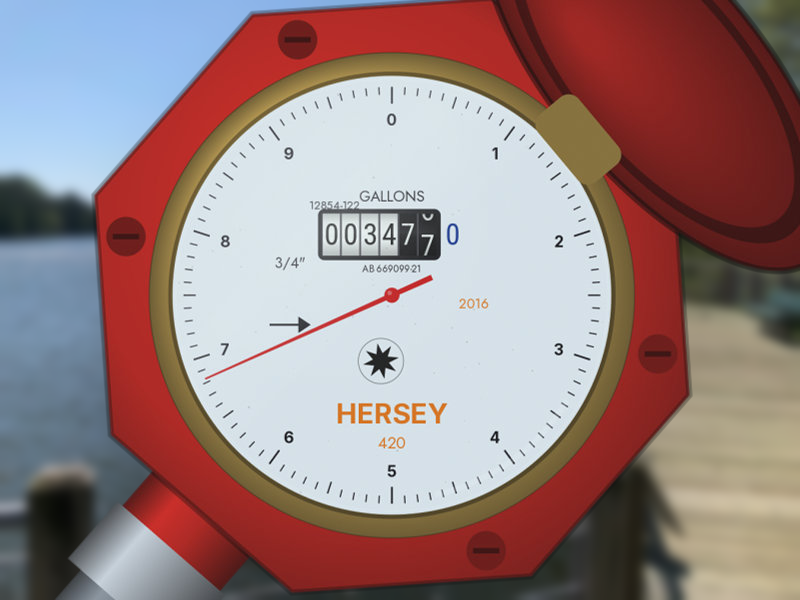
34766.8gal
